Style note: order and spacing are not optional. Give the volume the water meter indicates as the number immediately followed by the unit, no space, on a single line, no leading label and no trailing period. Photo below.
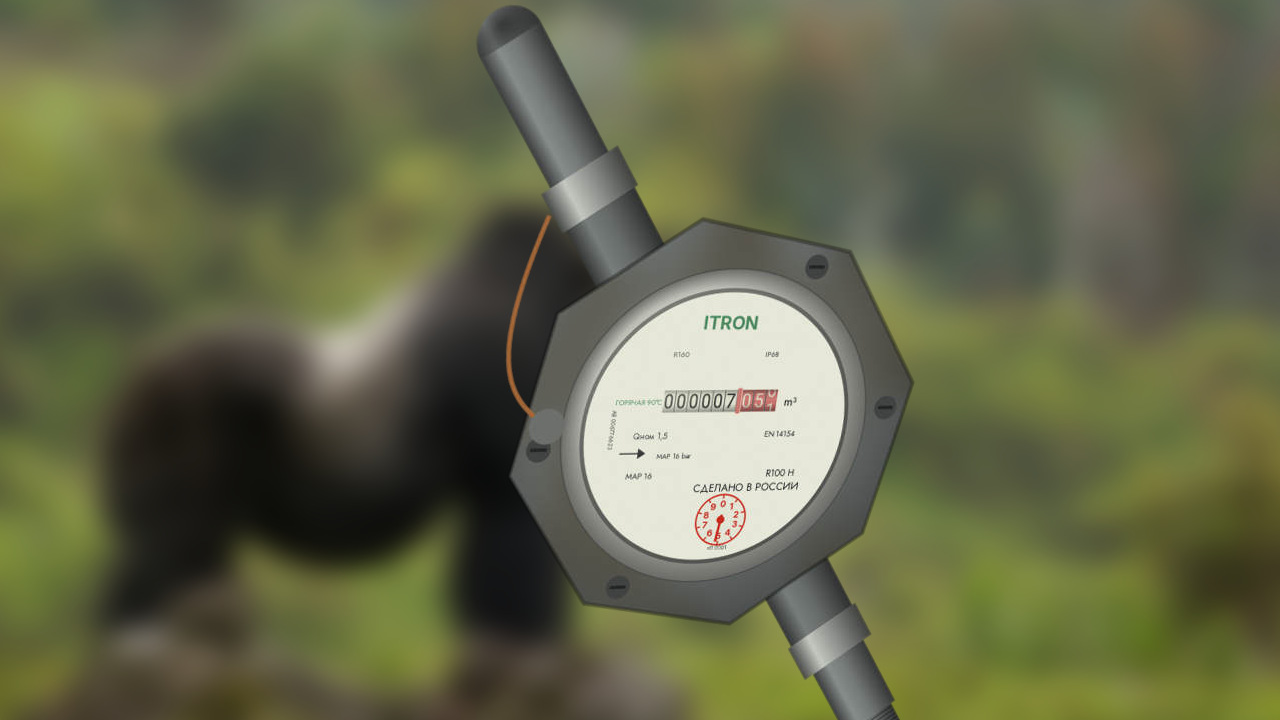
7.0505m³
